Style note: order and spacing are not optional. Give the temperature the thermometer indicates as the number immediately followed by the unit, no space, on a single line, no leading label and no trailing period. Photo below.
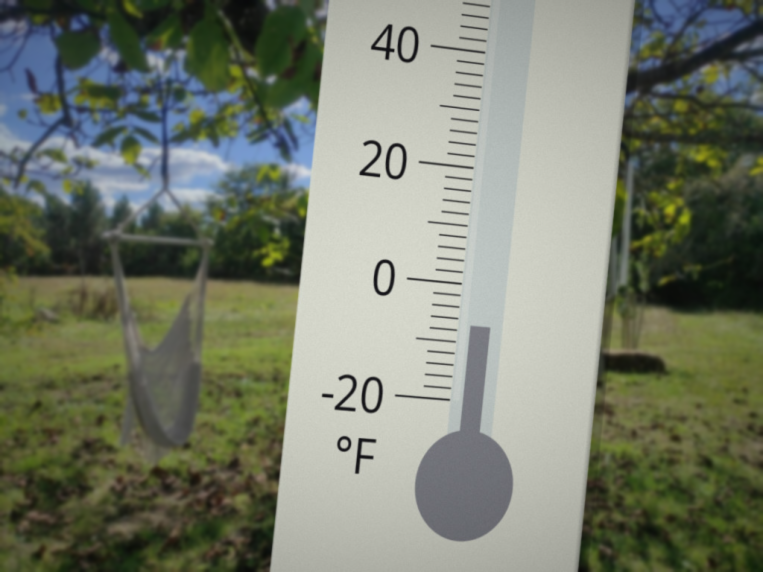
-7°F
